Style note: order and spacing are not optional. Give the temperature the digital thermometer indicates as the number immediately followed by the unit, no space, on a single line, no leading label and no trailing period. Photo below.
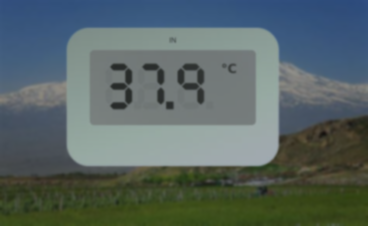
37.9°C
